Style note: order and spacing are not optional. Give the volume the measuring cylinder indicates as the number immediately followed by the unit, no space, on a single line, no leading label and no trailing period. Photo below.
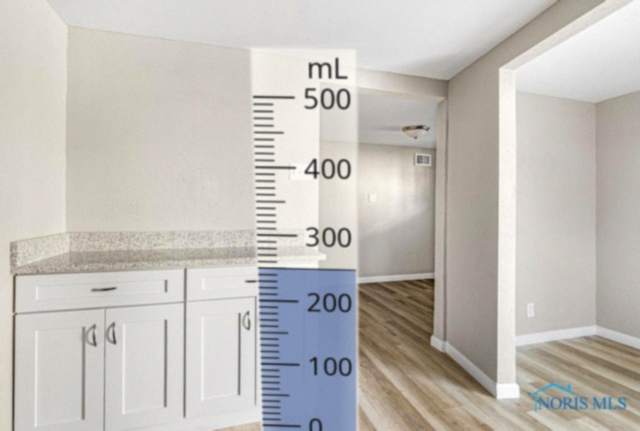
250mL
